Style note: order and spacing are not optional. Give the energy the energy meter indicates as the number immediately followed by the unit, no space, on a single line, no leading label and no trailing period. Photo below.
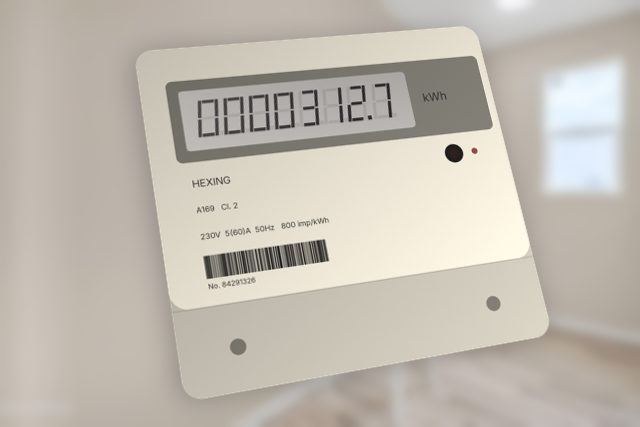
312.7kWh
